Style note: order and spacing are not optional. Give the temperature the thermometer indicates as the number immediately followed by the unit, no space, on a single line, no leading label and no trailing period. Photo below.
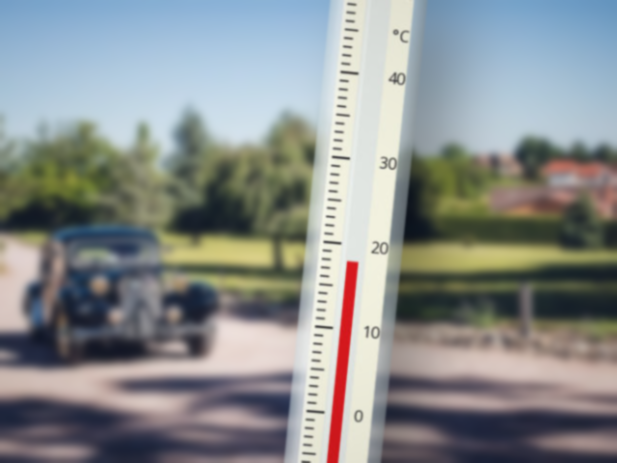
18°C
